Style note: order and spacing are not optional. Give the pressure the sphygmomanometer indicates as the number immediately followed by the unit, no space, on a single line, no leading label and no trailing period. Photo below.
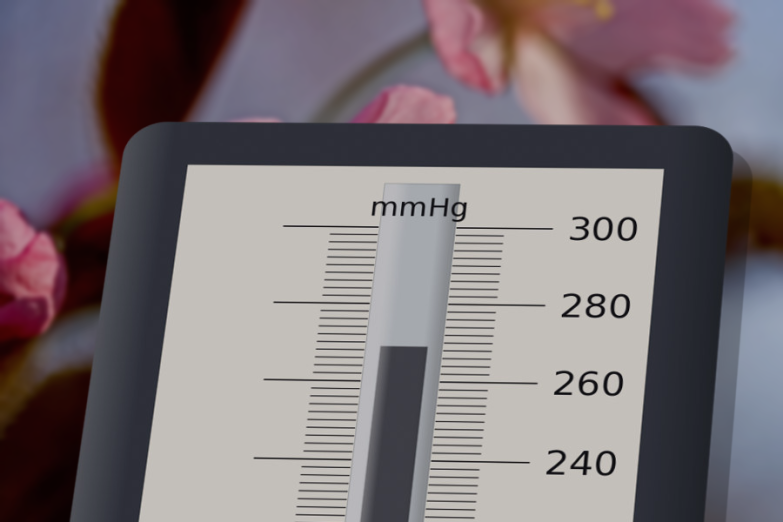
269mmHg
